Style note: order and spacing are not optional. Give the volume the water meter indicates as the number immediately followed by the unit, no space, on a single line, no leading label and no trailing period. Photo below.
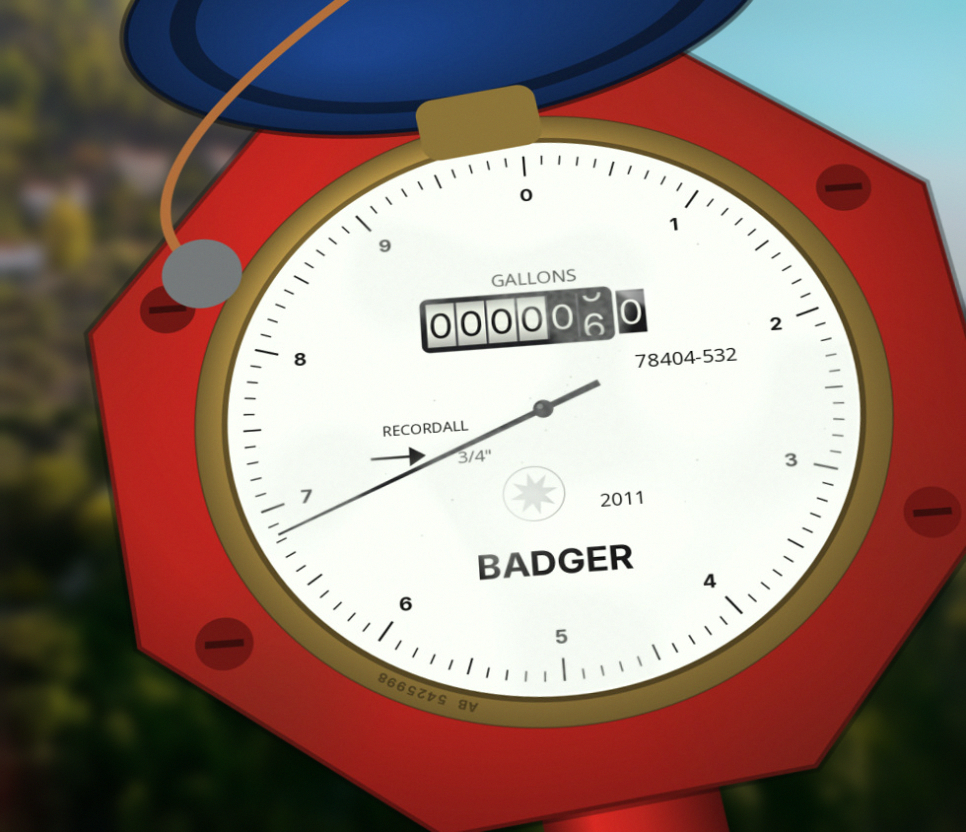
56.8gal
